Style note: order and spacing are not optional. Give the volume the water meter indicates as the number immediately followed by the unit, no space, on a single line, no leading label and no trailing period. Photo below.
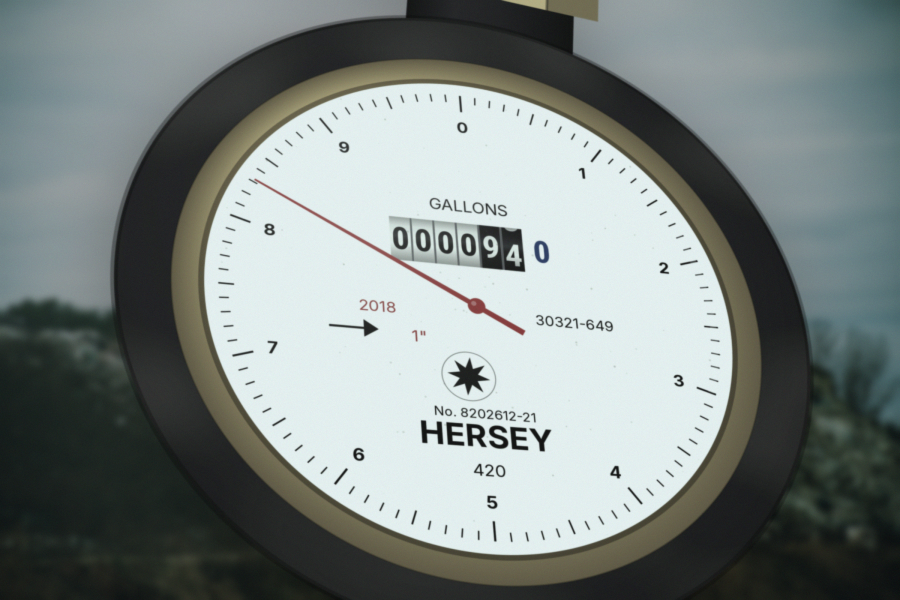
938.3gal
